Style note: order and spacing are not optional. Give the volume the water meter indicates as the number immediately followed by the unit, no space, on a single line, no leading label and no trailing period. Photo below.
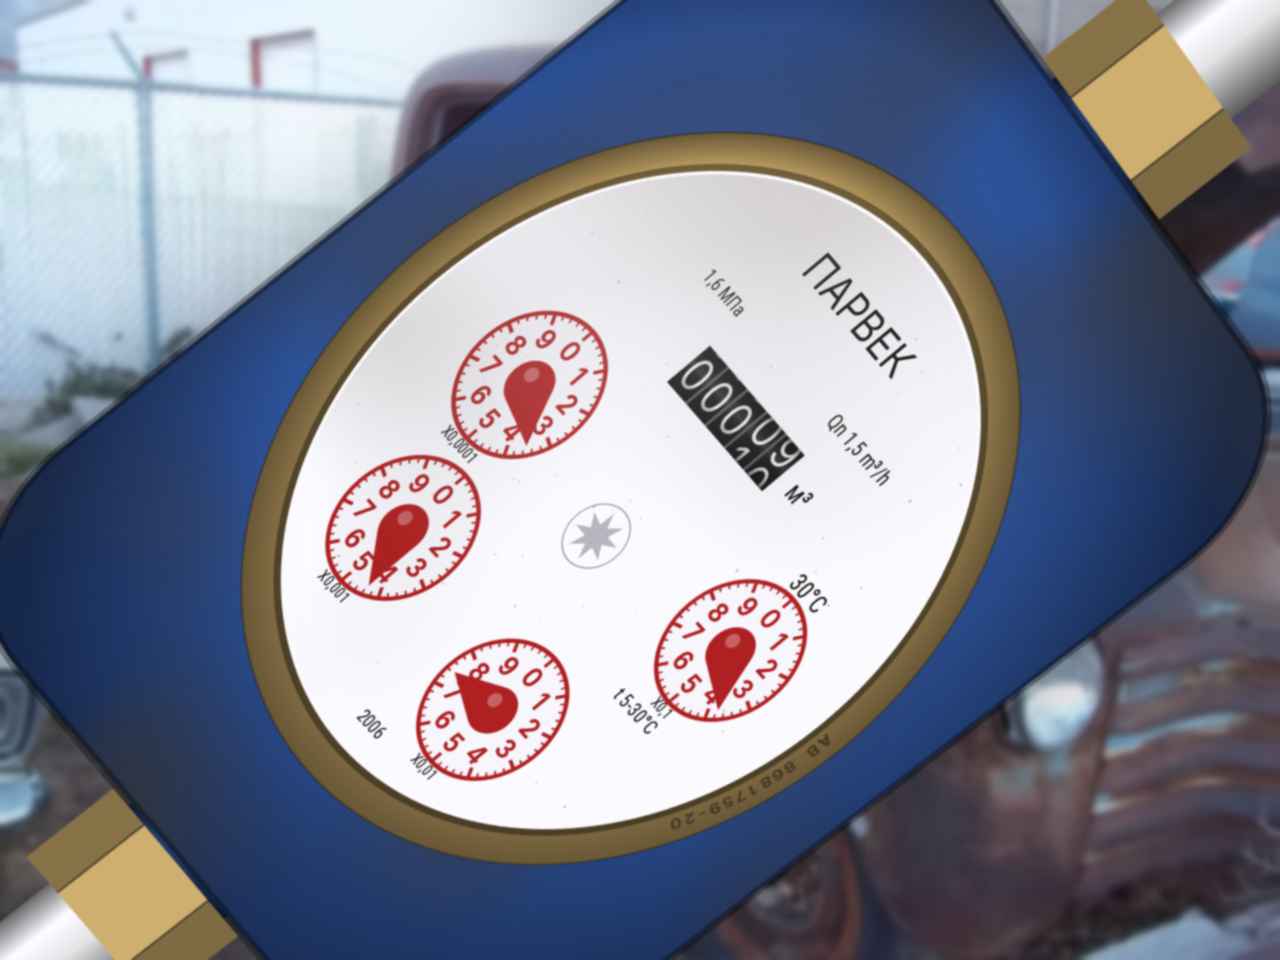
9.3743m³
